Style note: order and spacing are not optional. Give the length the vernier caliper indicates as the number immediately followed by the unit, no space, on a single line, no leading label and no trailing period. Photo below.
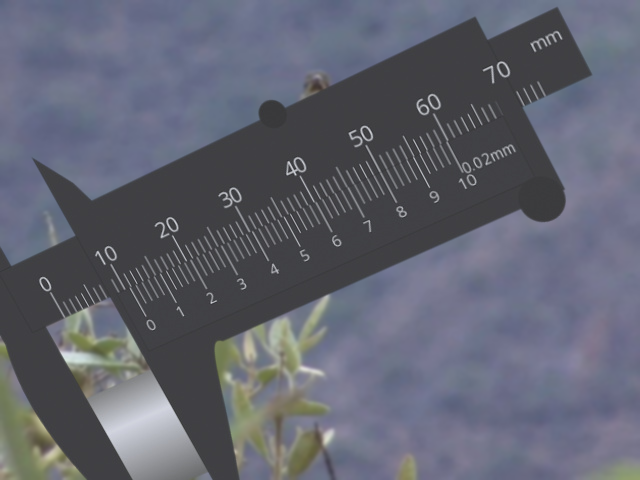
10.8mm
